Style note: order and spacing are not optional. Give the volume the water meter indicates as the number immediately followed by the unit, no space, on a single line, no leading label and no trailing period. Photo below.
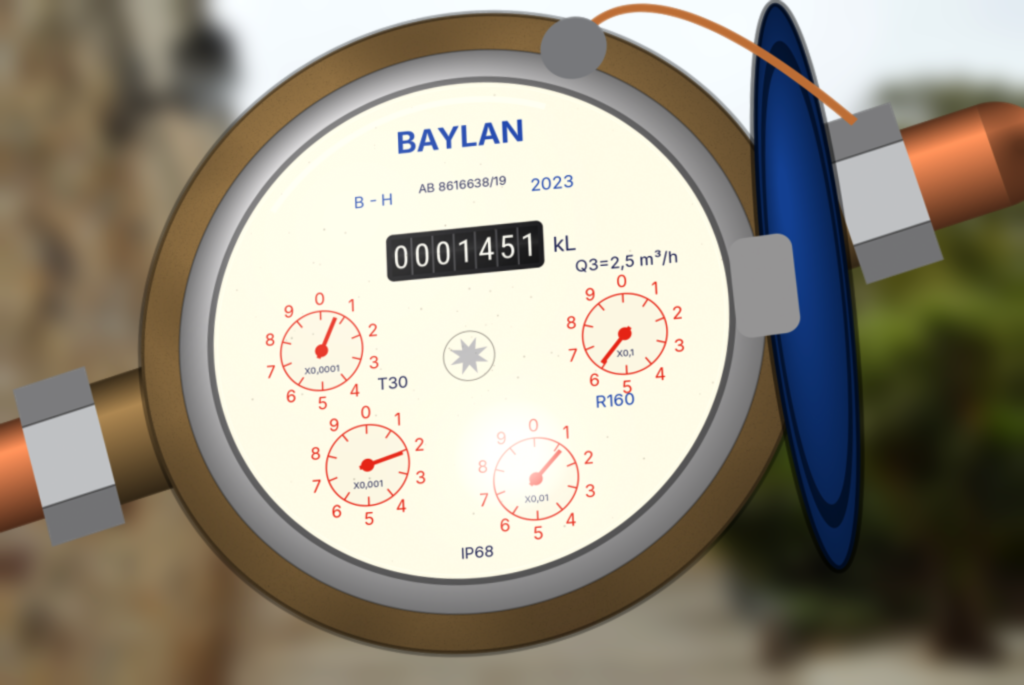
1451.6120kL
